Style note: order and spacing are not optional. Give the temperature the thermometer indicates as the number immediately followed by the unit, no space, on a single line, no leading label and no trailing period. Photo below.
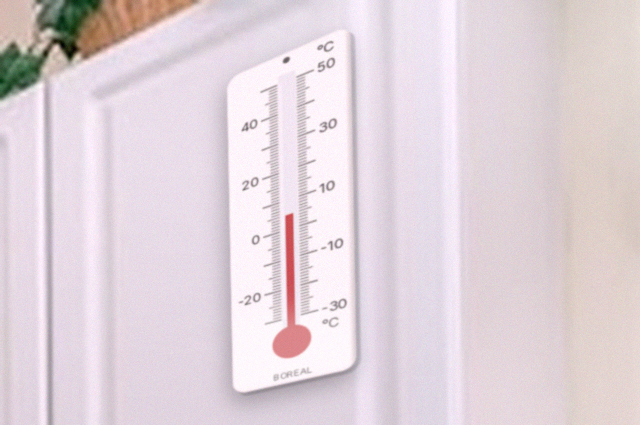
5°C
